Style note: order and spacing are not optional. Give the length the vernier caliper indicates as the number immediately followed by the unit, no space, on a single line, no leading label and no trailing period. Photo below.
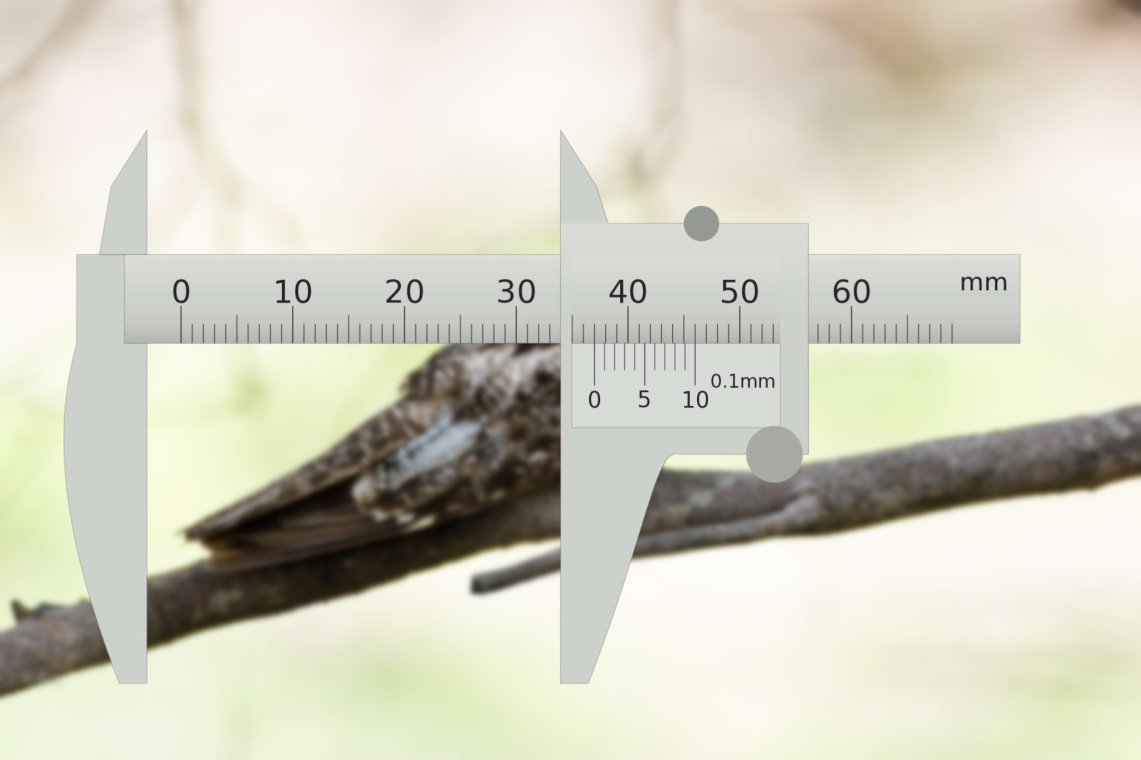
37.0mm
